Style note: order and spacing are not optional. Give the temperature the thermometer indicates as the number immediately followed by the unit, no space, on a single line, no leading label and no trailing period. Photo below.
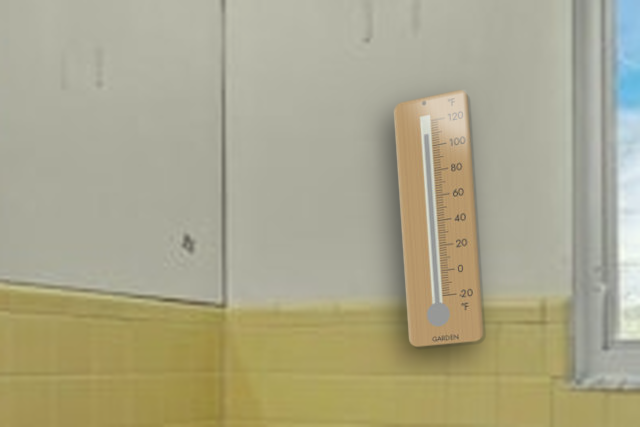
110°F
